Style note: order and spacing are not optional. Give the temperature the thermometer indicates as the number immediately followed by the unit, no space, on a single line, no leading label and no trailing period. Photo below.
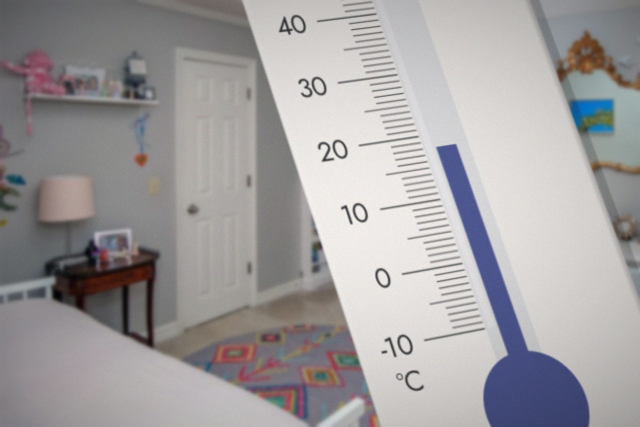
18°C
